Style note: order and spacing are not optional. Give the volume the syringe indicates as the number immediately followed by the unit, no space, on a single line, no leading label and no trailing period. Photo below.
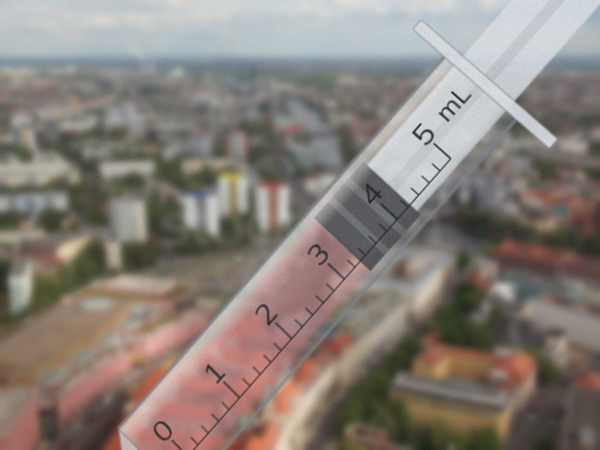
3.3mL
